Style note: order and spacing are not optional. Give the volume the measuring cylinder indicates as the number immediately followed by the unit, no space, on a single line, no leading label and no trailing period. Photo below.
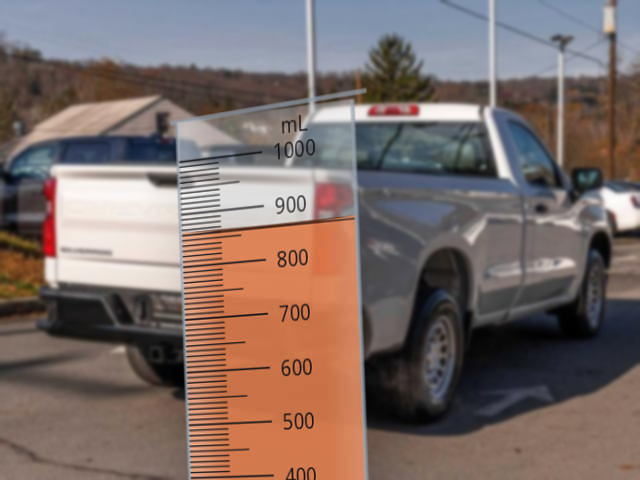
860mL
